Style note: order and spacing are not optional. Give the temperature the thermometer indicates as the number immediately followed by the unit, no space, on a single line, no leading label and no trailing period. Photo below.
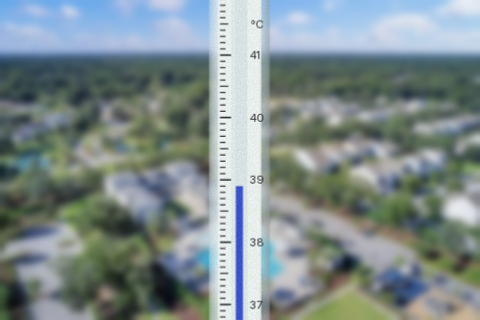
38.9°C
